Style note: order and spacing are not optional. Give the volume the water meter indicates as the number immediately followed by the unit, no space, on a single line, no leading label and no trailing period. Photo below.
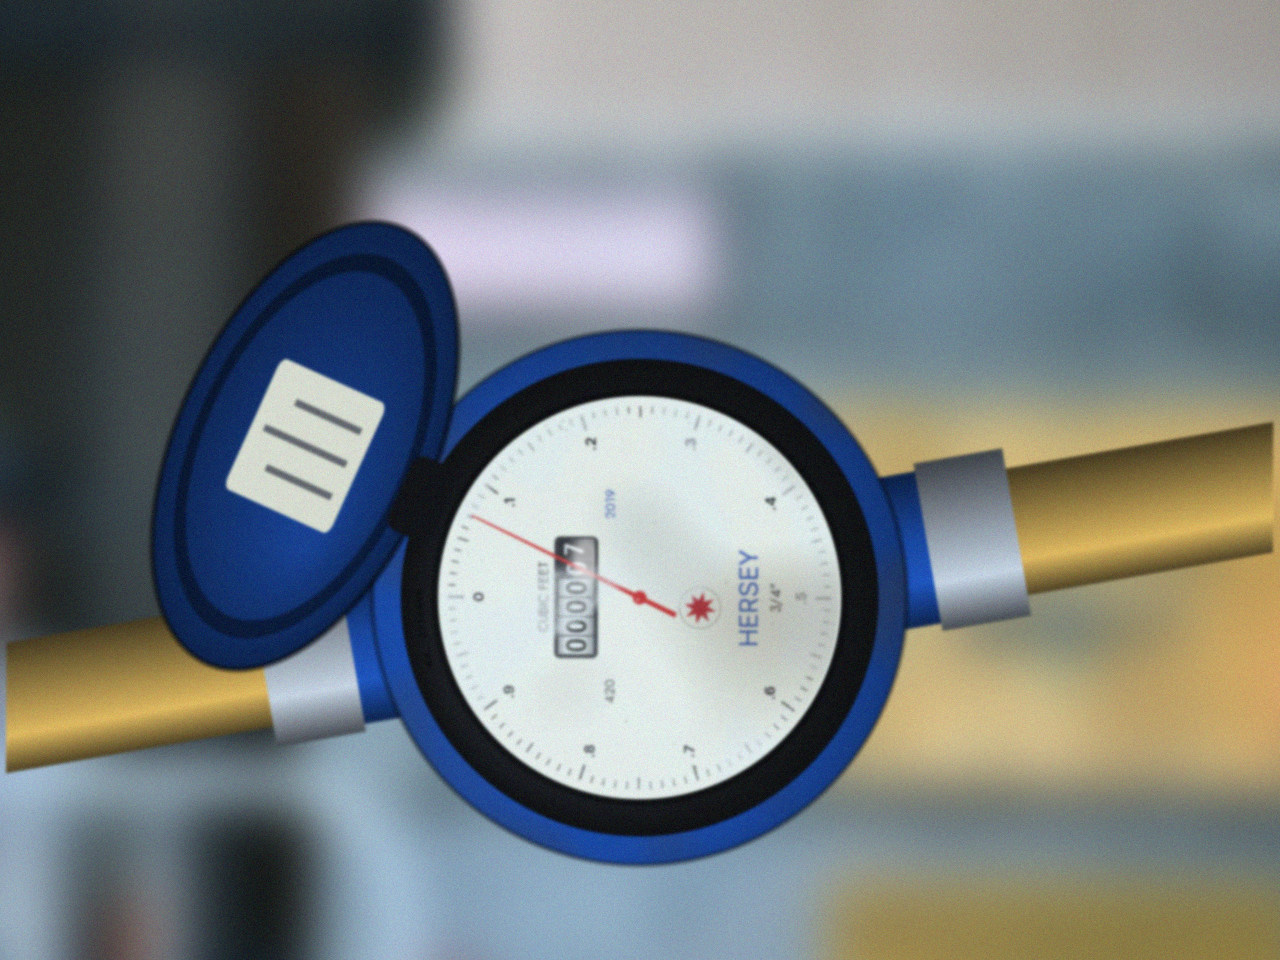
7.07ft³
